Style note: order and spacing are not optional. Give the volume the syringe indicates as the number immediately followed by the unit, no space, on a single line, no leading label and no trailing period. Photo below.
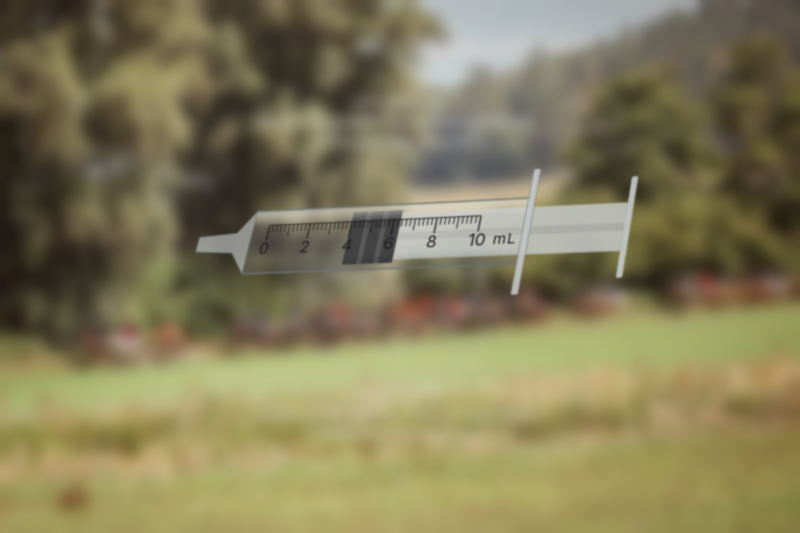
4mL
